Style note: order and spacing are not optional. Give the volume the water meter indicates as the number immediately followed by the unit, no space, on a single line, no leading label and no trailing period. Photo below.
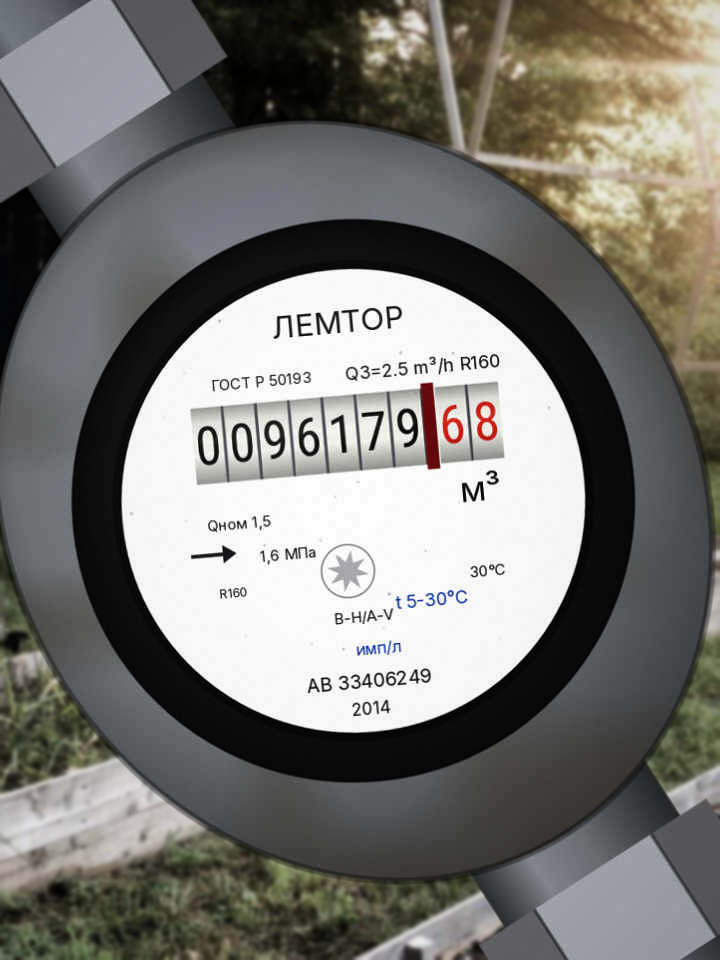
96179.68m³
